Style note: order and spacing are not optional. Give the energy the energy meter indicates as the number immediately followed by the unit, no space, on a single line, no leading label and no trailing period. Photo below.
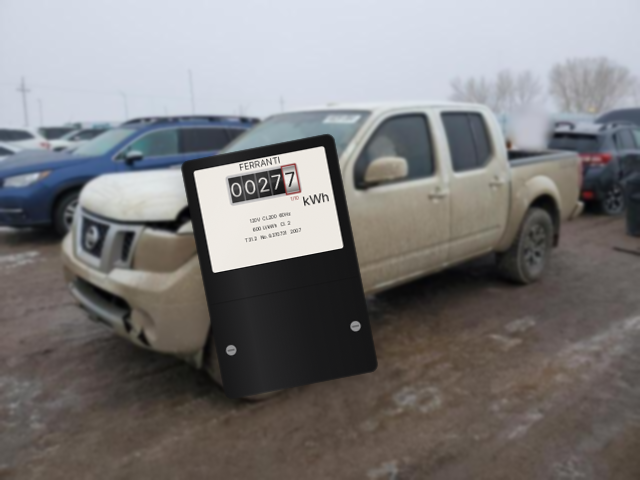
27.7kWh
